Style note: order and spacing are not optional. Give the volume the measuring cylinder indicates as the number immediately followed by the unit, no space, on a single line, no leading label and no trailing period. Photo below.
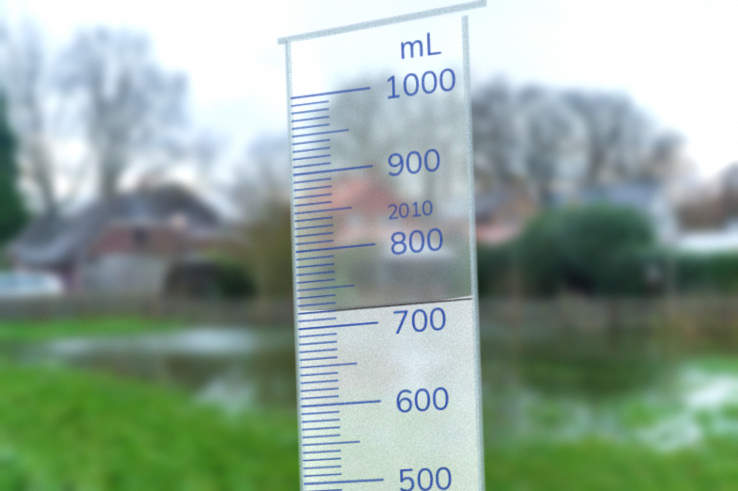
720mL
